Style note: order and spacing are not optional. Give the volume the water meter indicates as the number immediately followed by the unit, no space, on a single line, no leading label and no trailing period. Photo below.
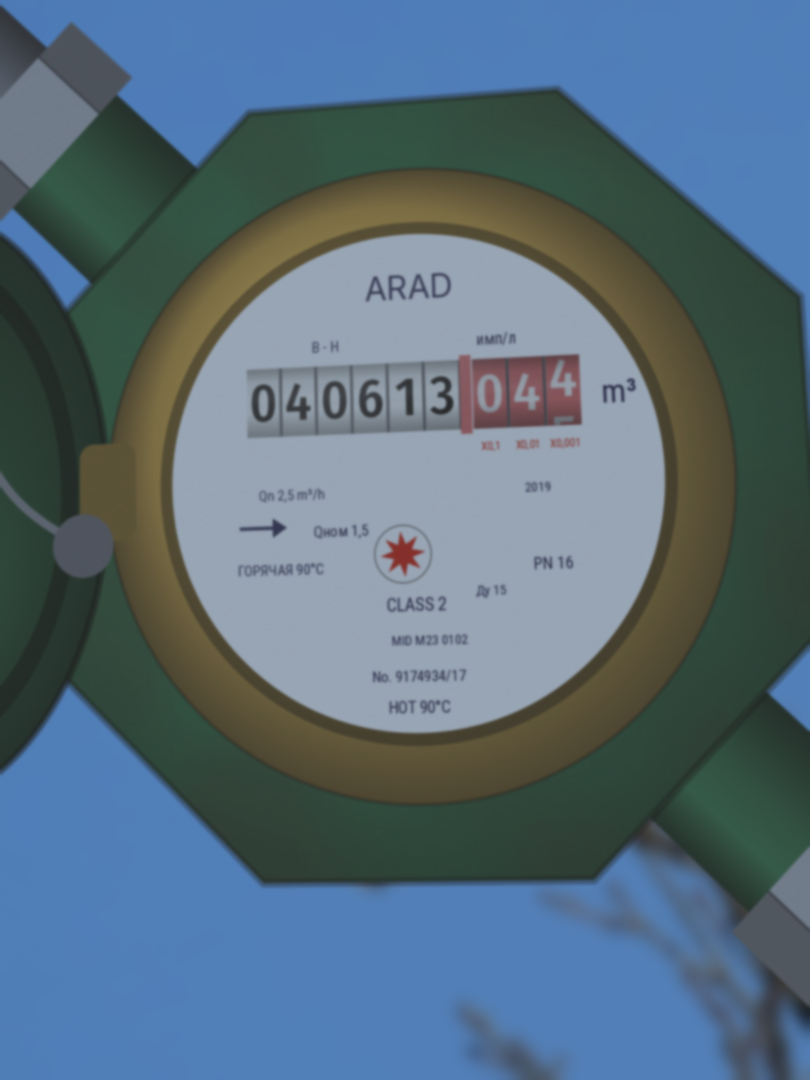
40613.044m³
